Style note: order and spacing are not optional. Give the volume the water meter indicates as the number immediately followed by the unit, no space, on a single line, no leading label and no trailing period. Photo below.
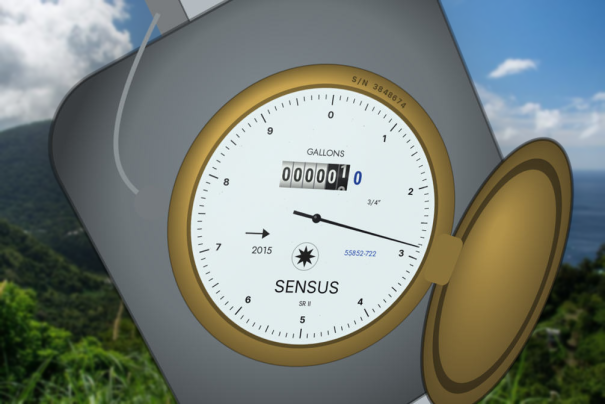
12.8gal
